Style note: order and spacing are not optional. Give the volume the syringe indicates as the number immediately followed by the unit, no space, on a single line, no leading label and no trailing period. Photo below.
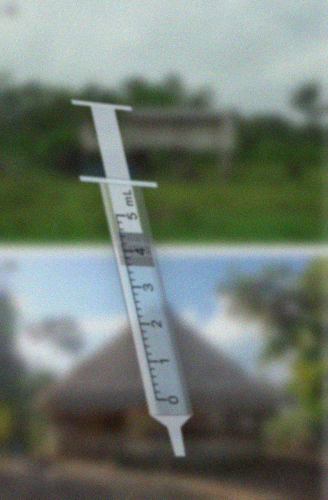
3.6mL
